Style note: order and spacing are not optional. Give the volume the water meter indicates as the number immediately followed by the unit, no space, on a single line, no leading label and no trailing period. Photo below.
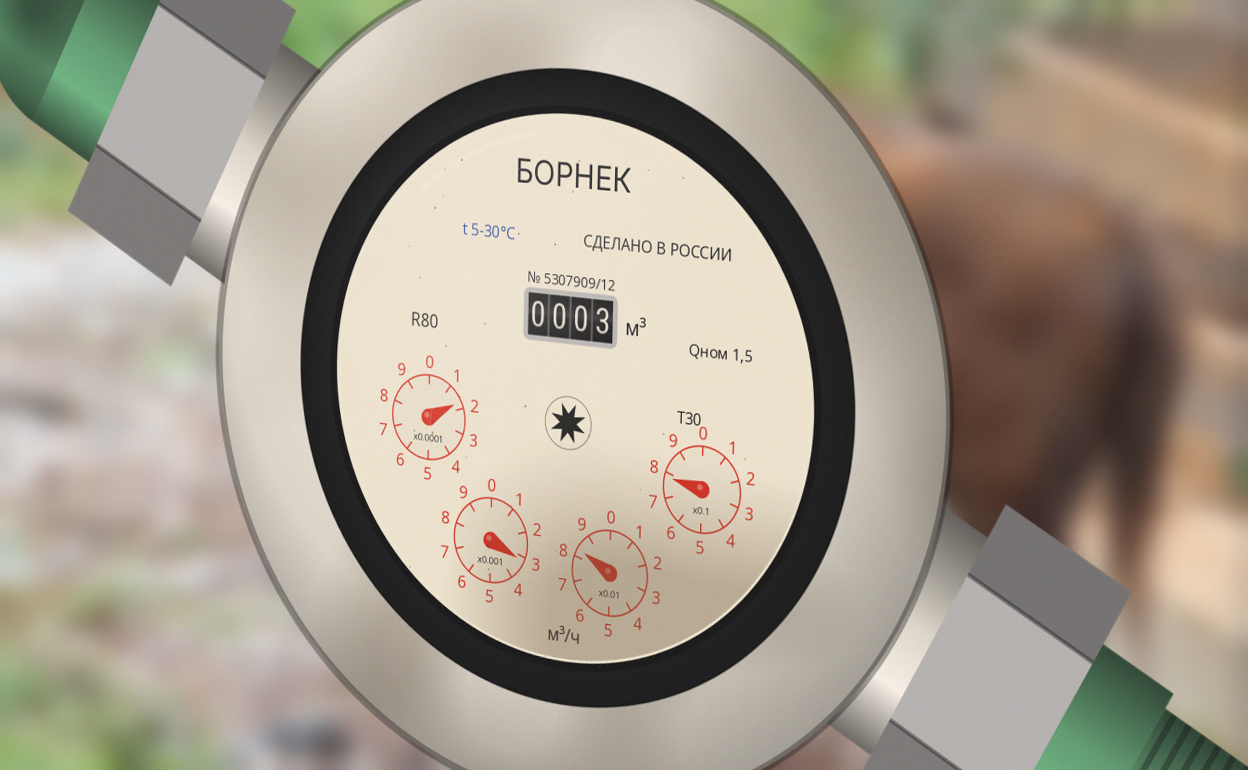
3.7831m³
